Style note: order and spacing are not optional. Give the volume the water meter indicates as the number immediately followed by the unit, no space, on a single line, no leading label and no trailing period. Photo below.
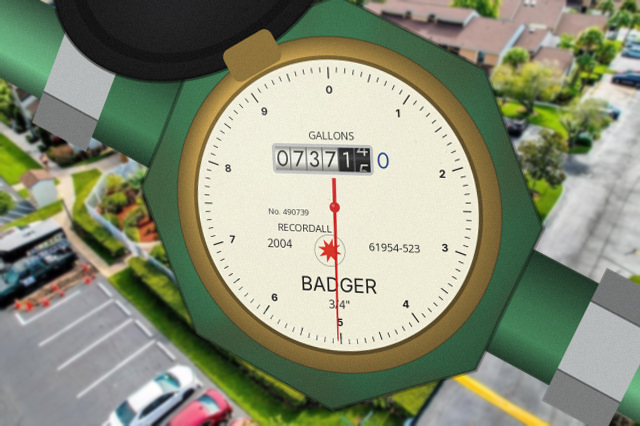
737145.0gal
